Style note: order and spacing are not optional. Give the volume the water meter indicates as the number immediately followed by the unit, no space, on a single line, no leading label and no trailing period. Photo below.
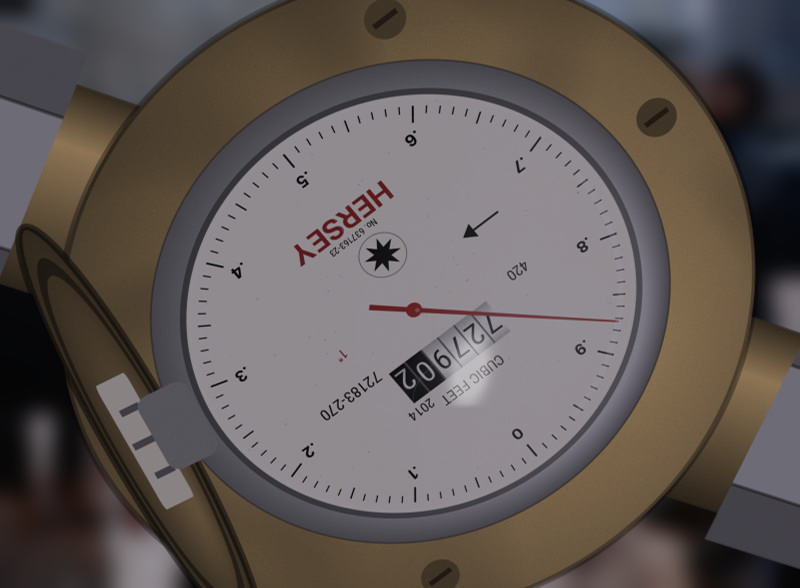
727901.87ft³
